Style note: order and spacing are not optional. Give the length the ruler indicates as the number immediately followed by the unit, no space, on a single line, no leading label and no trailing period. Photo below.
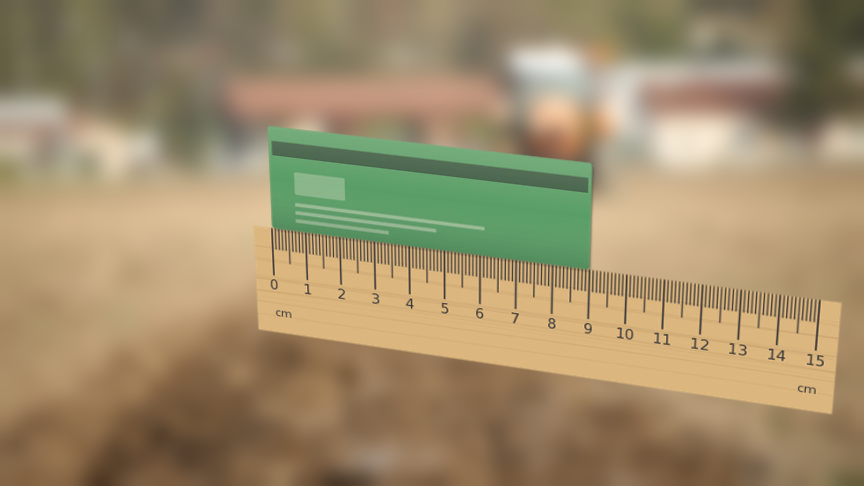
9cm
